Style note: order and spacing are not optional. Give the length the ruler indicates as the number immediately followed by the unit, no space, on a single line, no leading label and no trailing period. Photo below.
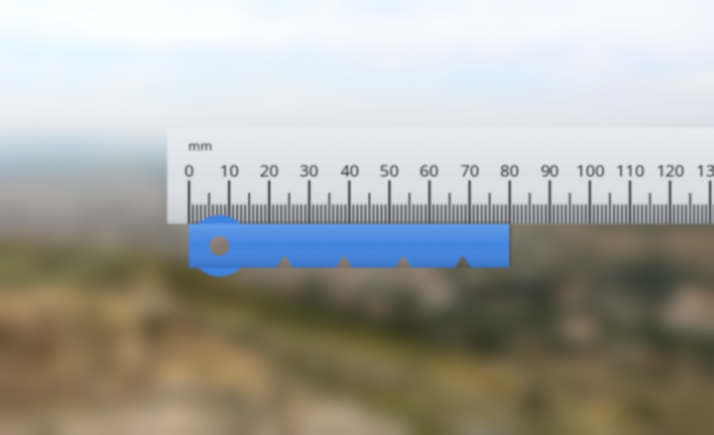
80mm
